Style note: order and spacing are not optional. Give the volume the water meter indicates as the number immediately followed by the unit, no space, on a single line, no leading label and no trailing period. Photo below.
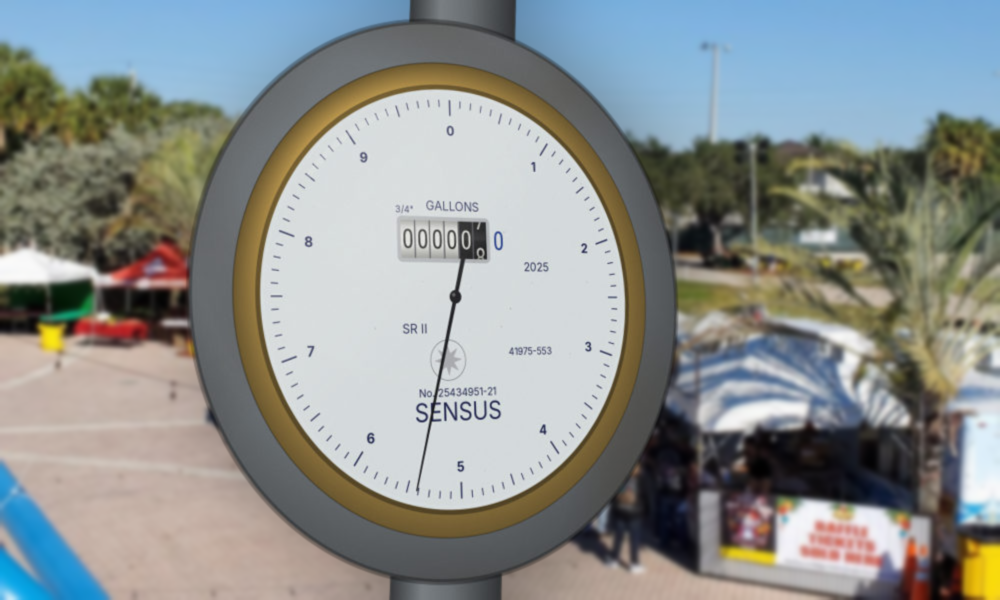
75.4gal
